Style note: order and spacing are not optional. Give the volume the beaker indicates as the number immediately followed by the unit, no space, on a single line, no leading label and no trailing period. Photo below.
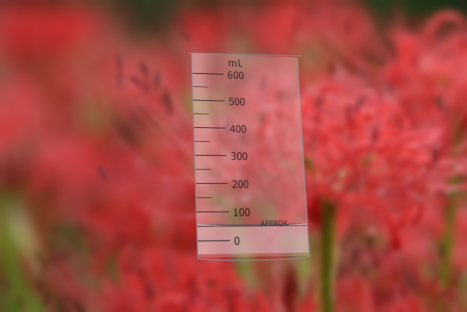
50mL
